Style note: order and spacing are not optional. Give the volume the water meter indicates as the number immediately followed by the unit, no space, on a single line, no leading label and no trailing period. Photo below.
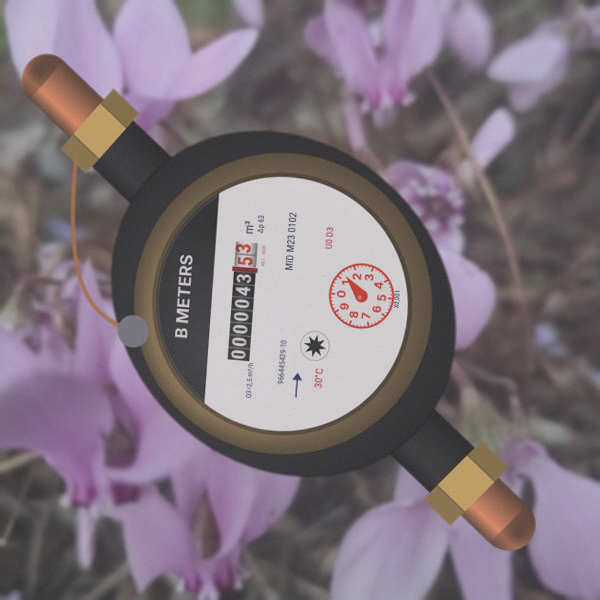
43.531m³
